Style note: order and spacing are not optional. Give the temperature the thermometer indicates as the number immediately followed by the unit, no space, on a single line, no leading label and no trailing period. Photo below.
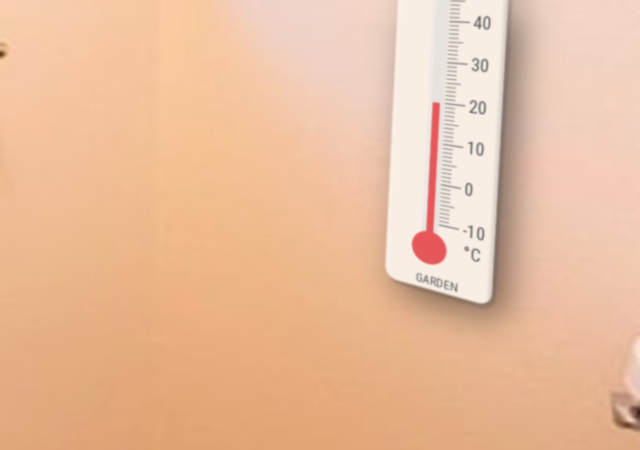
20°C
